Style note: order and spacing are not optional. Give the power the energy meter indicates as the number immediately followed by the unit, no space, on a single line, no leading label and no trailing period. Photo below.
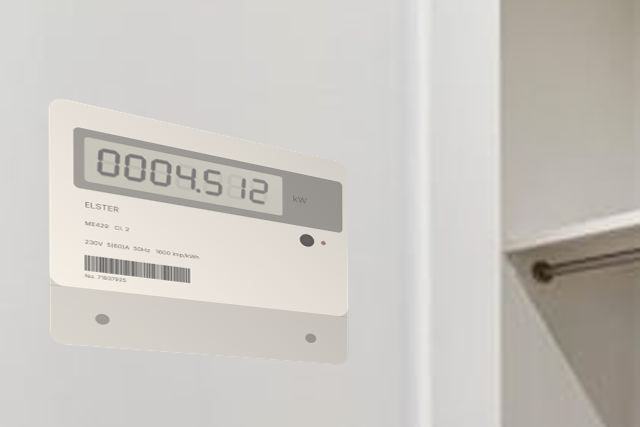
4.512kW
